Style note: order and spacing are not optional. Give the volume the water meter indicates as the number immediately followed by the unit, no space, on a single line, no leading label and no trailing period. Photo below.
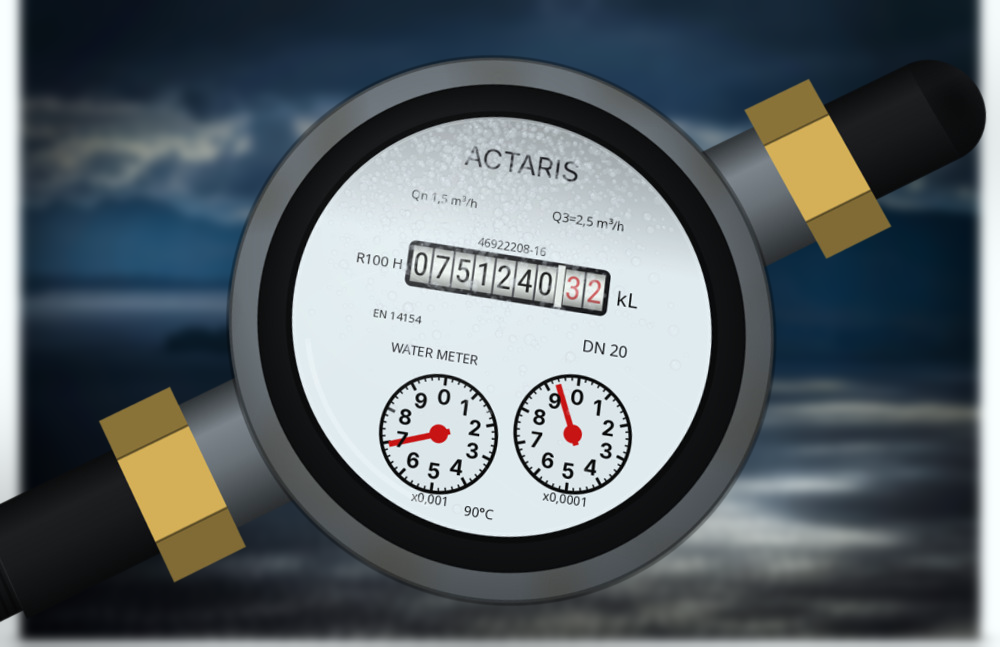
751240.3269kL
